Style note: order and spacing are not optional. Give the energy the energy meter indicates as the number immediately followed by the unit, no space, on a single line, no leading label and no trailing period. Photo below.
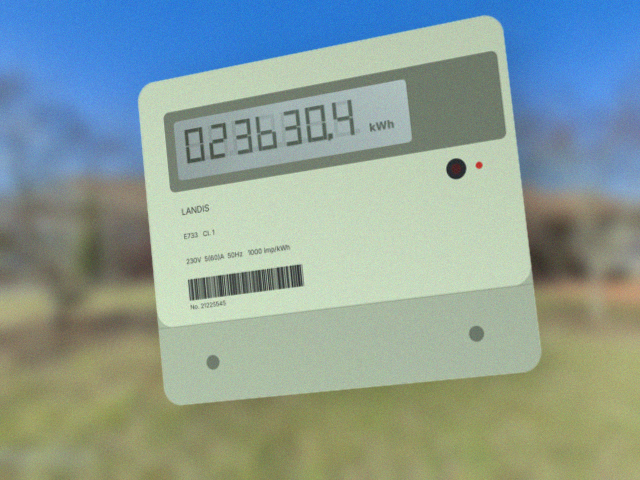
23630.4kWh
